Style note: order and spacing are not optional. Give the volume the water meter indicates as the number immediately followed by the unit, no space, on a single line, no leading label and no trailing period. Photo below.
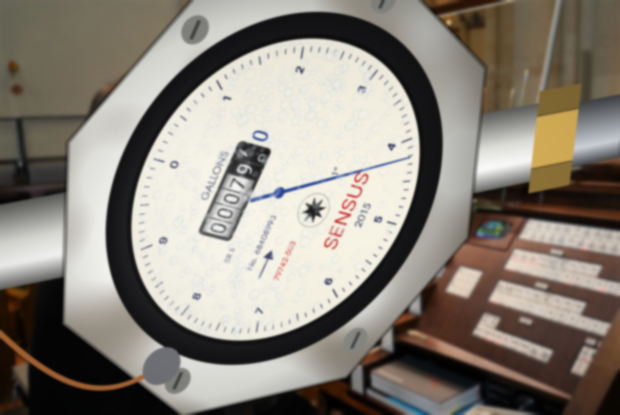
7974.2gal
